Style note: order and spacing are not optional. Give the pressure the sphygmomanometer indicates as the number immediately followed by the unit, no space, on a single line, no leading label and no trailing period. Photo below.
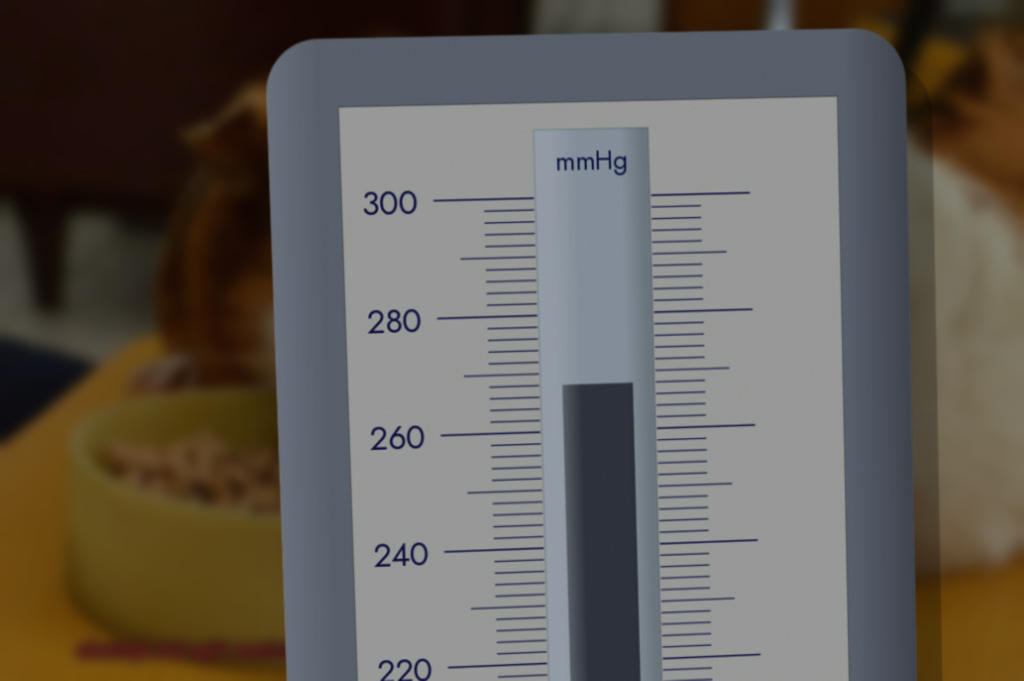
268mmHg
